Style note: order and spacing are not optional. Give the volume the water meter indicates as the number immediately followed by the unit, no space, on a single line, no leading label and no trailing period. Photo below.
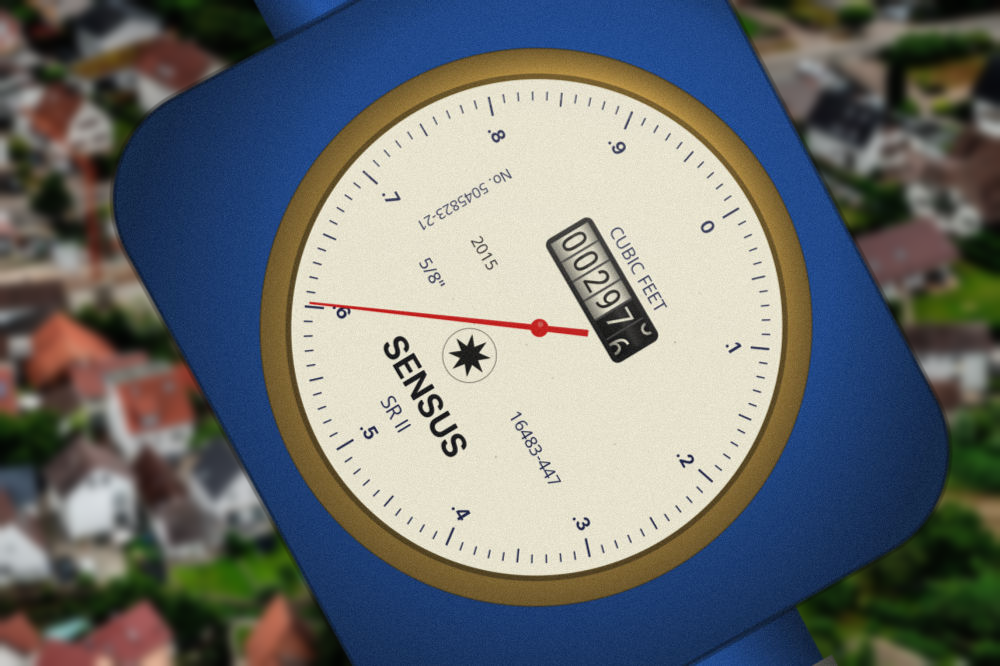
2975.60ft³
